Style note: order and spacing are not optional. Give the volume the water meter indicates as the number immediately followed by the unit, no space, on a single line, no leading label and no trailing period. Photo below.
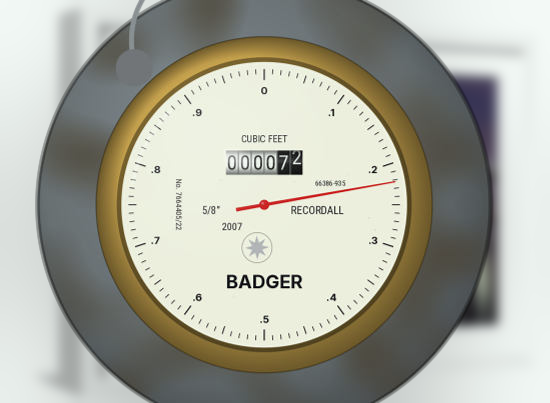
72.22ft³
